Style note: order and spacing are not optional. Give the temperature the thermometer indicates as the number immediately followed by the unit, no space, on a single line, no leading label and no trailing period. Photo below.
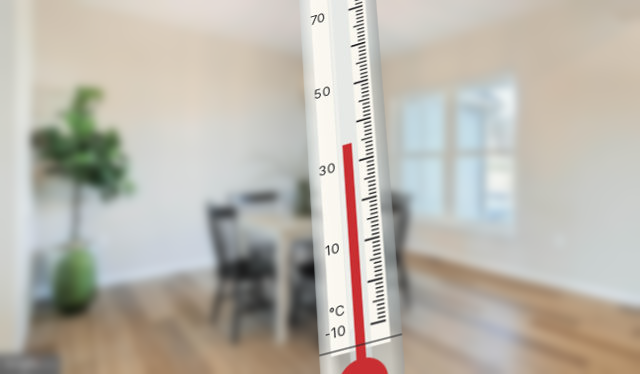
35°C
